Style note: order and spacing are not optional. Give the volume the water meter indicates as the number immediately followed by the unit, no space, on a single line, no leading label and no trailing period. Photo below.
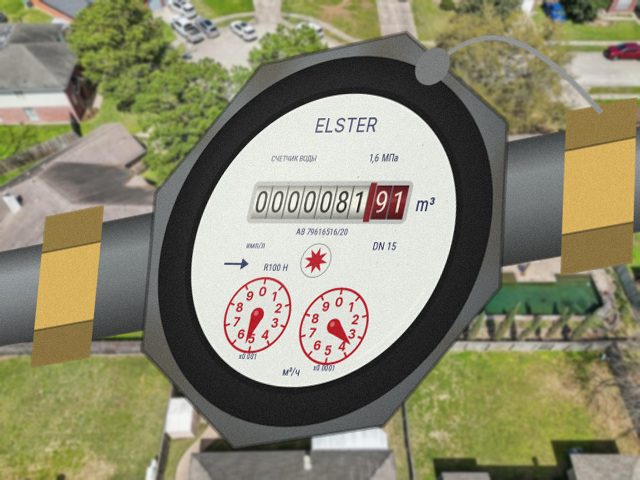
81.9153m³
